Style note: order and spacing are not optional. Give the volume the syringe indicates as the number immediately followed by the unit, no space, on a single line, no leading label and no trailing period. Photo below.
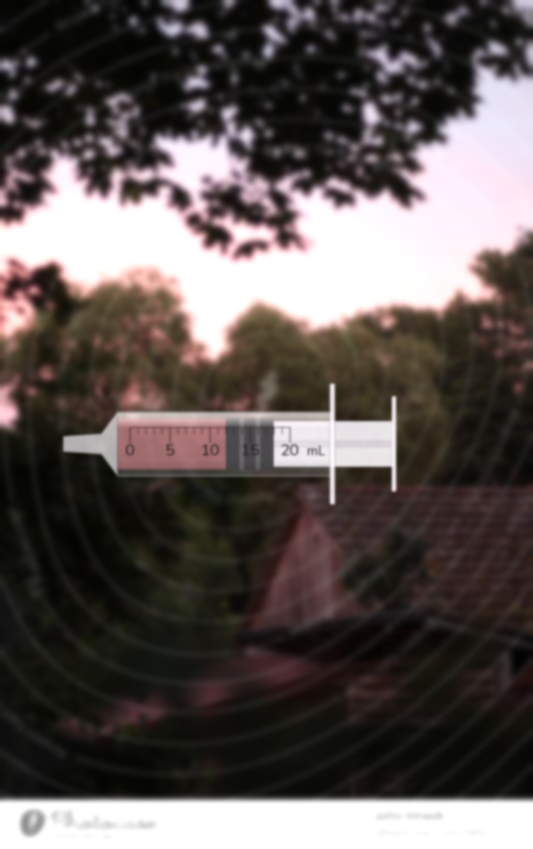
12mL
